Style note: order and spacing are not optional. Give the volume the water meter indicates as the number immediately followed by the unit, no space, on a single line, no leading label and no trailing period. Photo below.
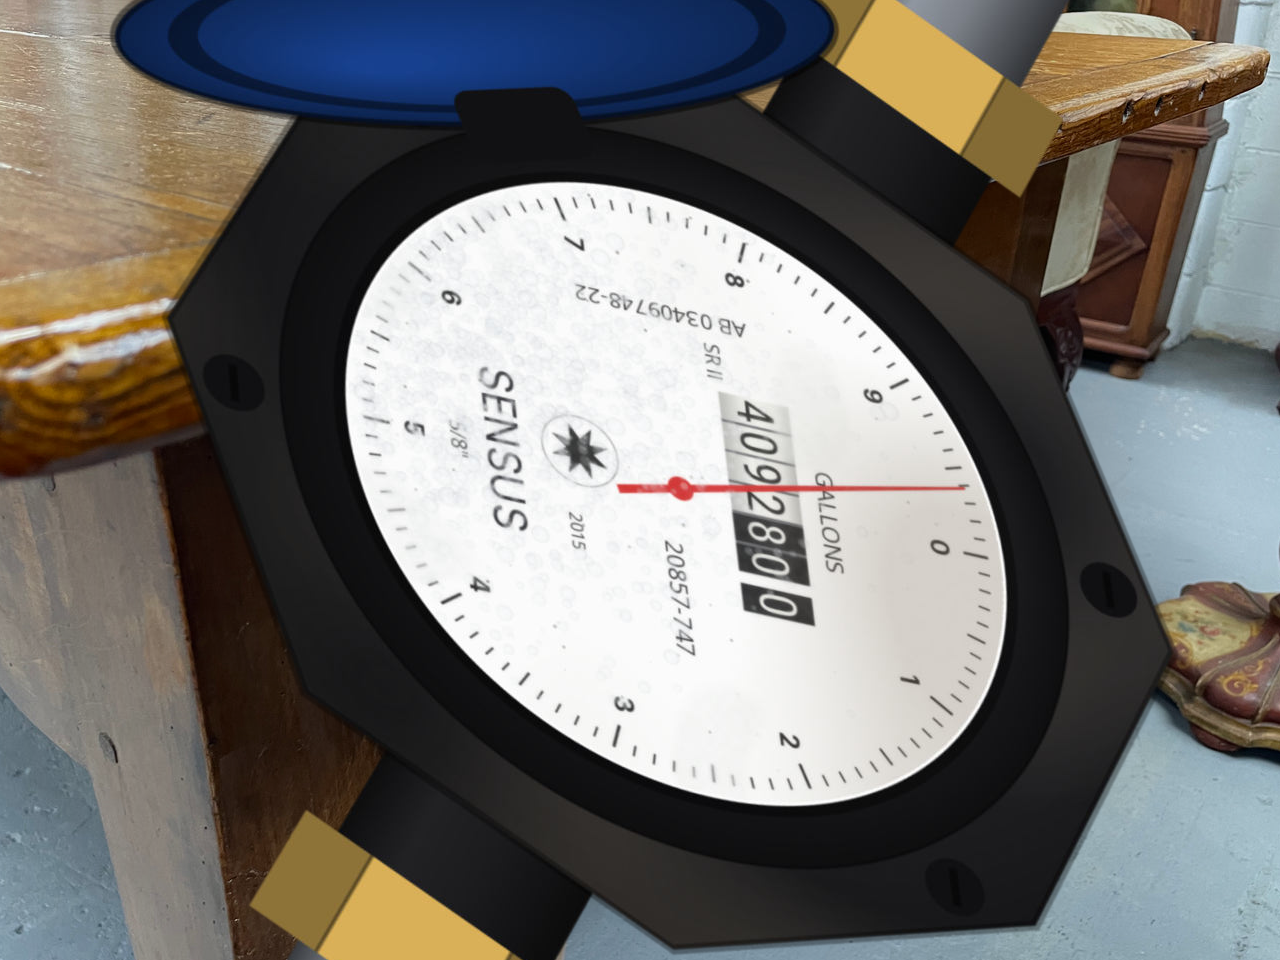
4092799.6gal
